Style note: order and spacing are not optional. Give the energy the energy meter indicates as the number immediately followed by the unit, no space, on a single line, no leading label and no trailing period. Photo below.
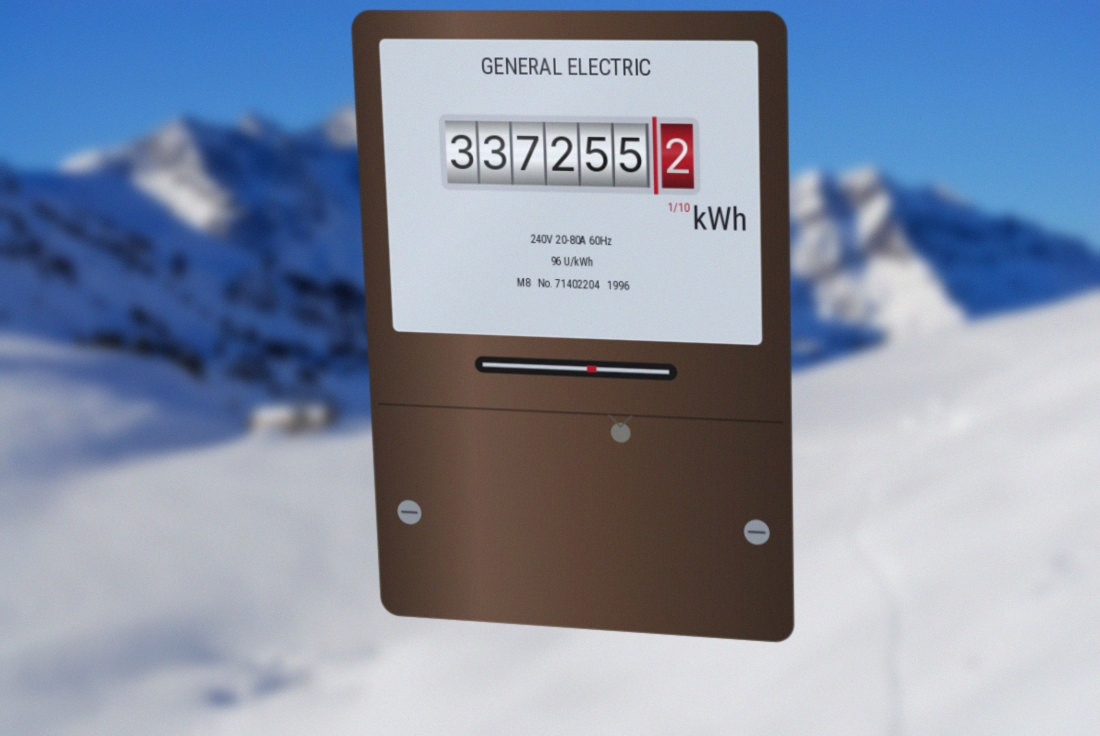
337255.2kWh
